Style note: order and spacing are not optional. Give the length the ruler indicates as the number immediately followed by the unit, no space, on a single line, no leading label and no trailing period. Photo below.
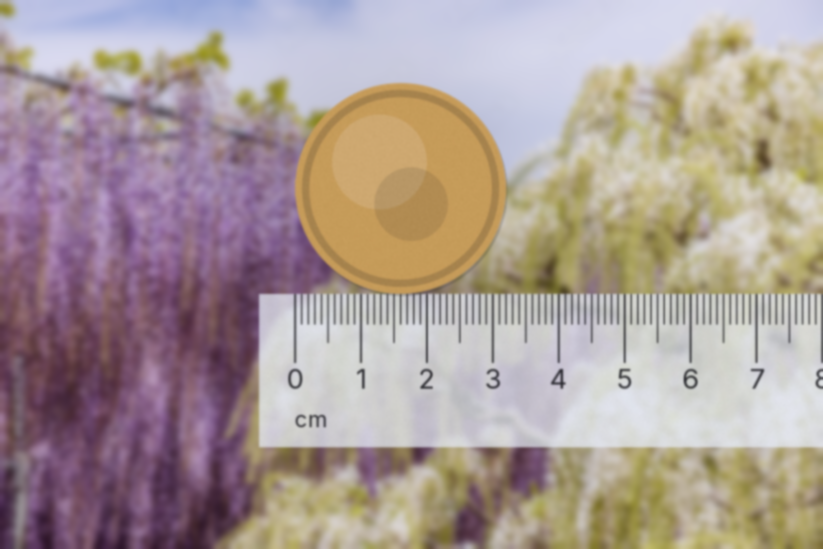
3.2cm
